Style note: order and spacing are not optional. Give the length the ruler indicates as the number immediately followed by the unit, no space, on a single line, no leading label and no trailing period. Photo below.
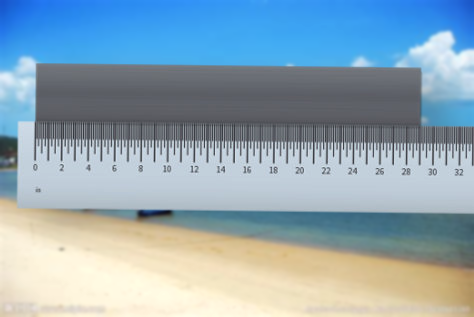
29in
